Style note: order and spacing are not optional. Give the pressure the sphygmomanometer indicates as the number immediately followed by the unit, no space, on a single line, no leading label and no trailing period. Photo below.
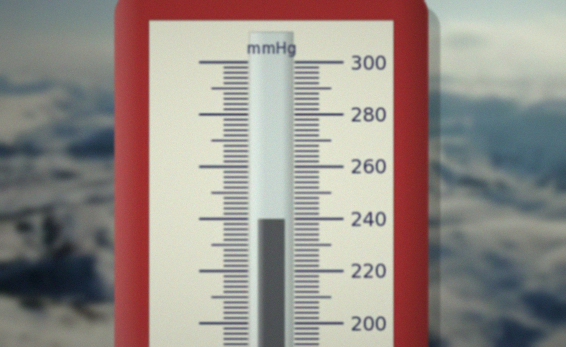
240mmHg
